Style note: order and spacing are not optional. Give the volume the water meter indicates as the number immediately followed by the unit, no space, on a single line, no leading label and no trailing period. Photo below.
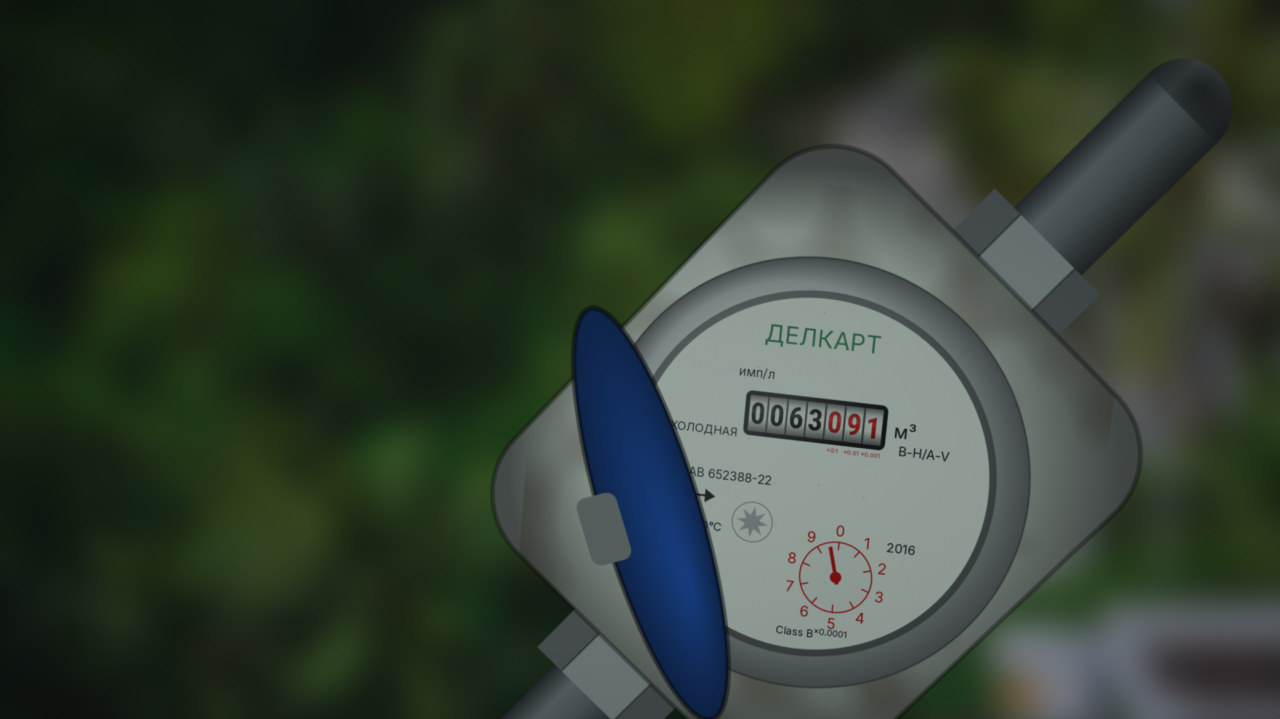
63.0909m³
